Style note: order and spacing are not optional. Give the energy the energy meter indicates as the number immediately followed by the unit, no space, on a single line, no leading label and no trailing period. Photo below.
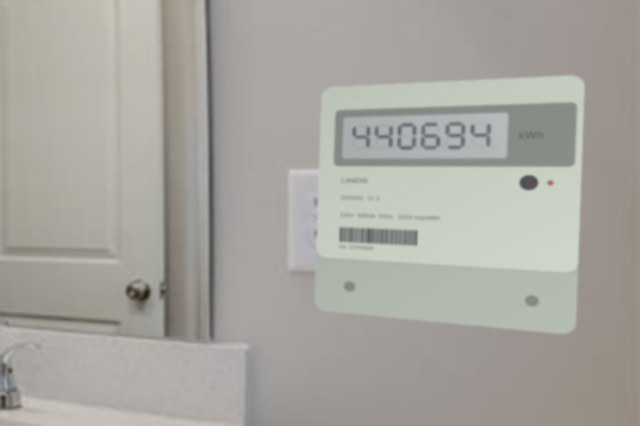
440694kWh
